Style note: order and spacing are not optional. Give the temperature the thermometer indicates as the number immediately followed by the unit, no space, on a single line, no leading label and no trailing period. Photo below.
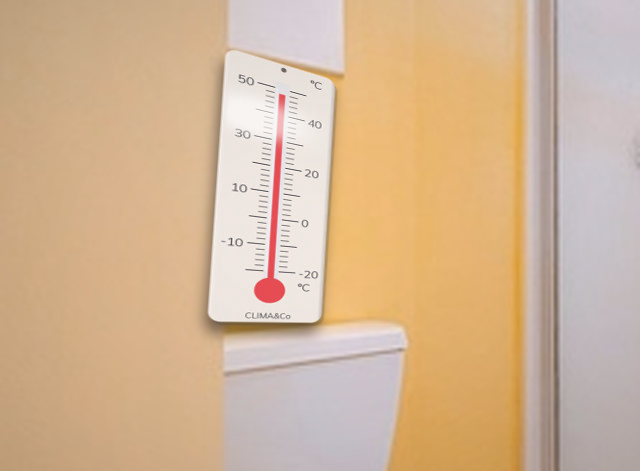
48°C
